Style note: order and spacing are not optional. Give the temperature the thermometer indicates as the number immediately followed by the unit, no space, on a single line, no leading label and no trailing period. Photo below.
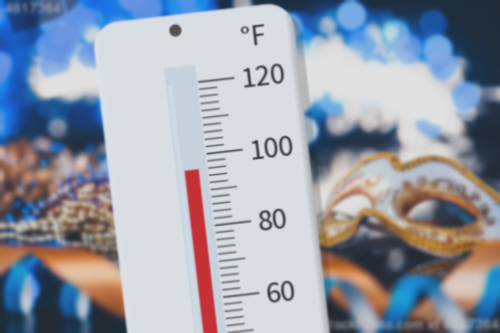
96°F
